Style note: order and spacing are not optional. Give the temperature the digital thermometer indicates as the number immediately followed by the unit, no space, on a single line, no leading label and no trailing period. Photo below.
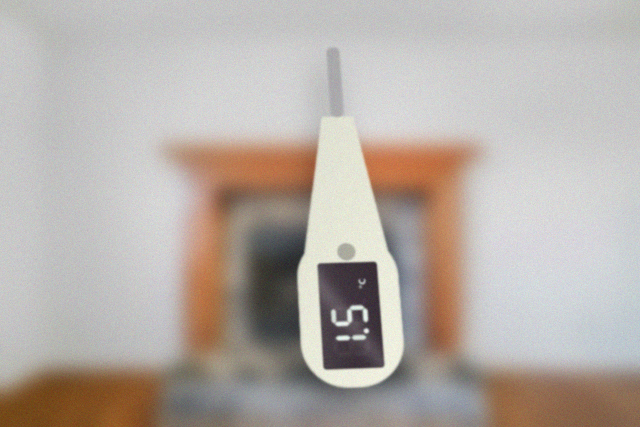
1.5°C
